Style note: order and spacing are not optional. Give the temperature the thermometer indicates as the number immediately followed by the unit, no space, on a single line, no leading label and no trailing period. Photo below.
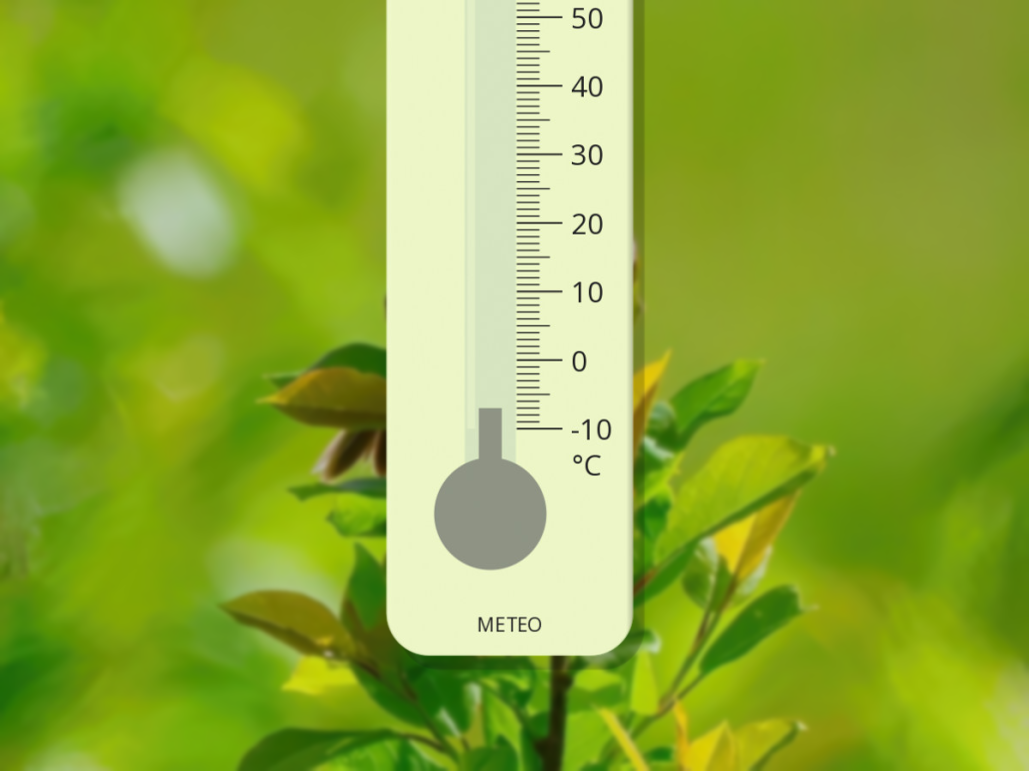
-7°C
